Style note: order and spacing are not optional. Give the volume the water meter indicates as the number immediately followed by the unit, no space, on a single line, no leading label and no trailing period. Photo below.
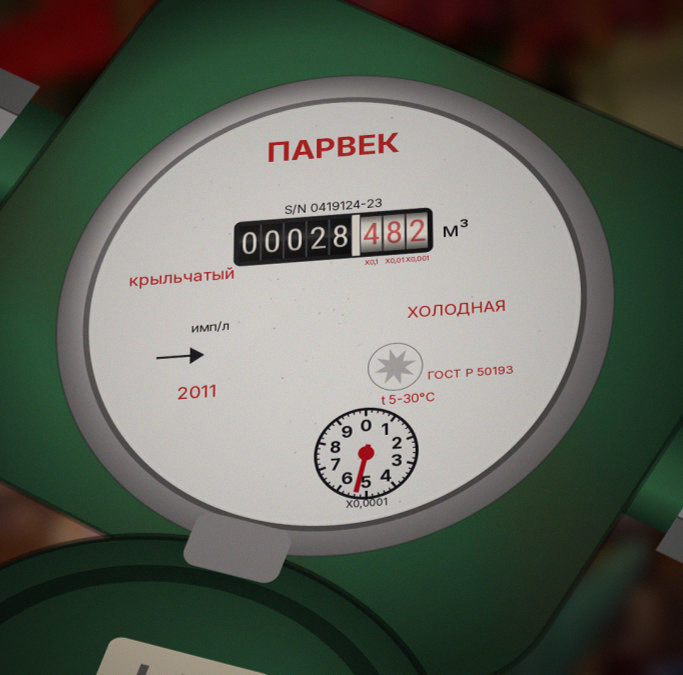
28.4825m³
